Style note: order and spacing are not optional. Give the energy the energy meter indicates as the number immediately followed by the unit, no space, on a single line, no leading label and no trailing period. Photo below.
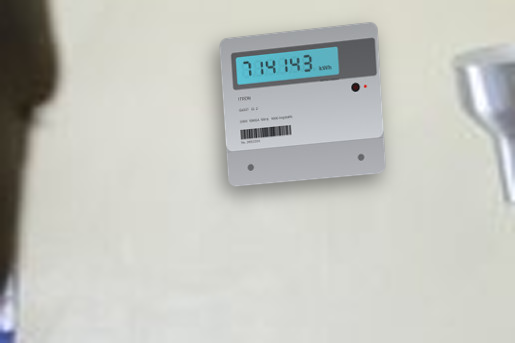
714143kWh
